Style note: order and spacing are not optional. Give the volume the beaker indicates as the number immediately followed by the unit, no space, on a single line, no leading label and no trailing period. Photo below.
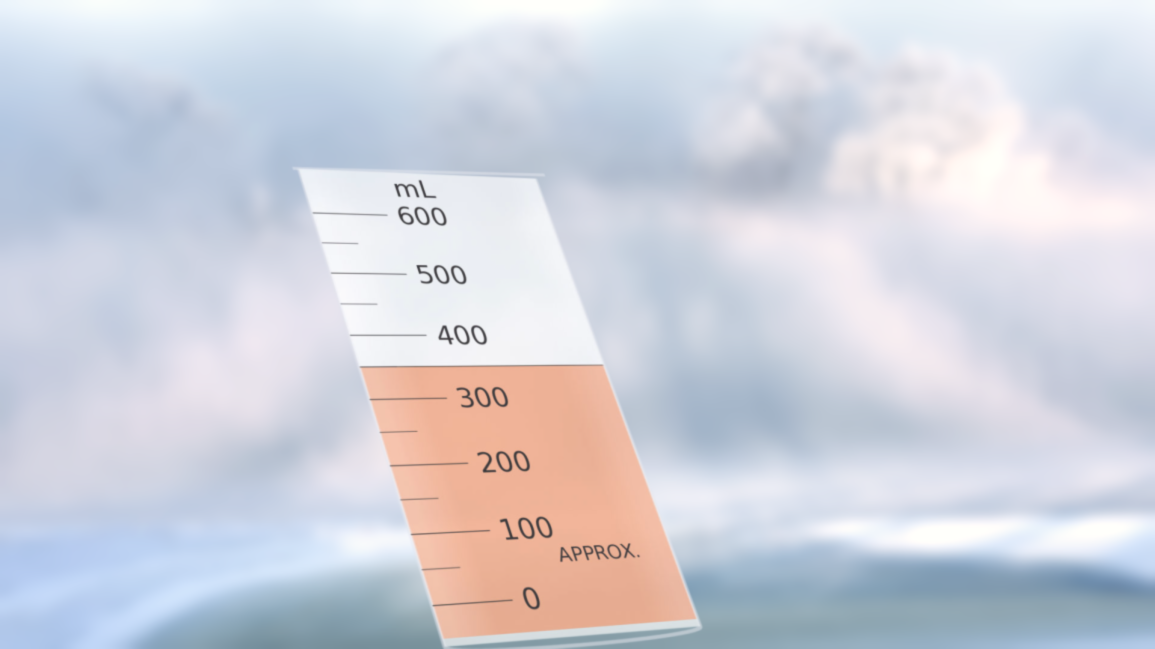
350mL
